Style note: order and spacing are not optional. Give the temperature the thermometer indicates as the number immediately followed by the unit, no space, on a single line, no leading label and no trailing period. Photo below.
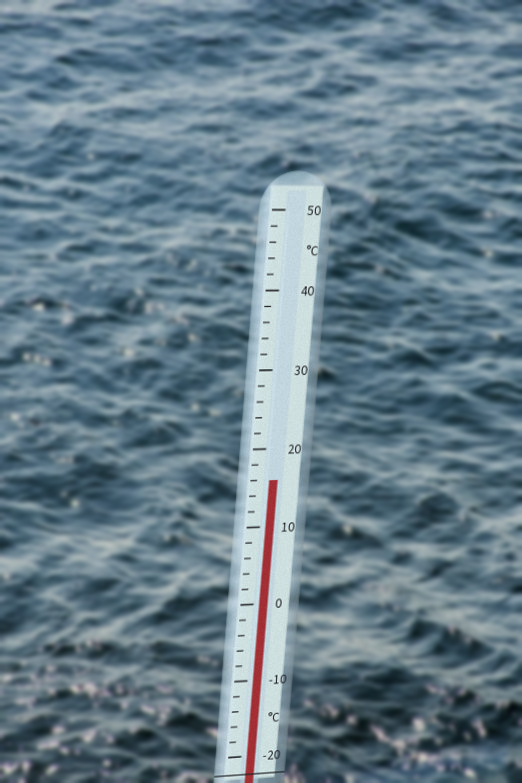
16°C
